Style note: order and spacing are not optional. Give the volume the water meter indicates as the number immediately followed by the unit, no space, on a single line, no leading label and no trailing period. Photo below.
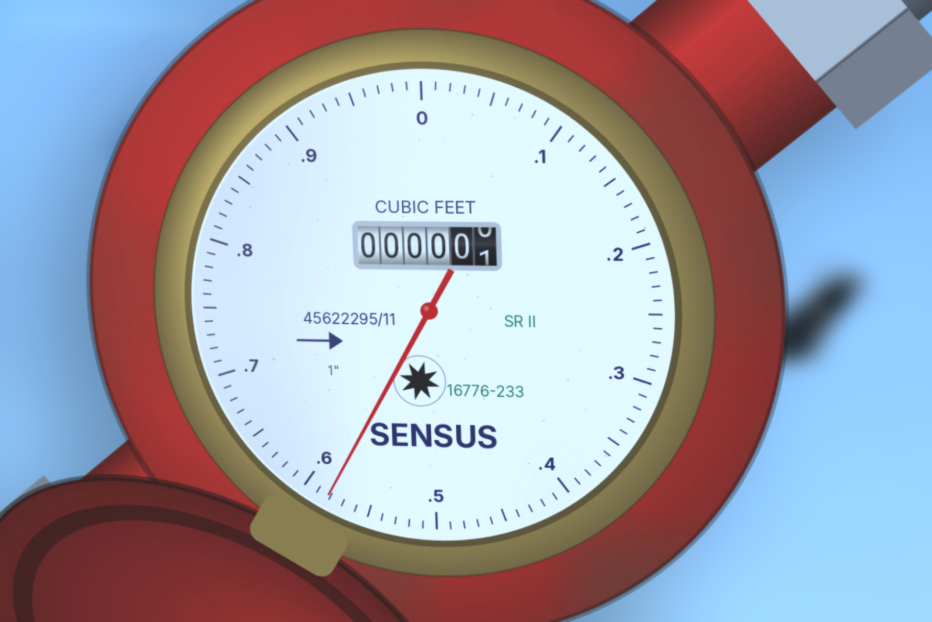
0.58ft³
